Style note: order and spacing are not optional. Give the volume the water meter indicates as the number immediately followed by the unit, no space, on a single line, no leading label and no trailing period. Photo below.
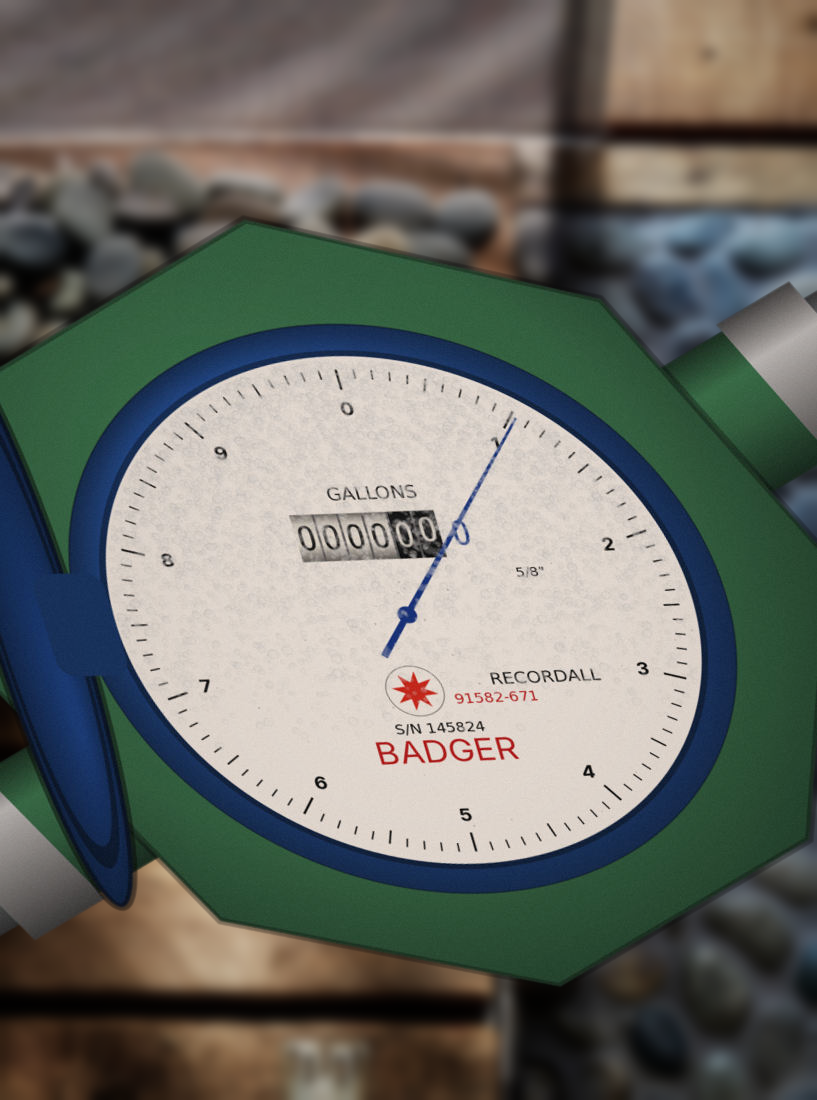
1.0gal
